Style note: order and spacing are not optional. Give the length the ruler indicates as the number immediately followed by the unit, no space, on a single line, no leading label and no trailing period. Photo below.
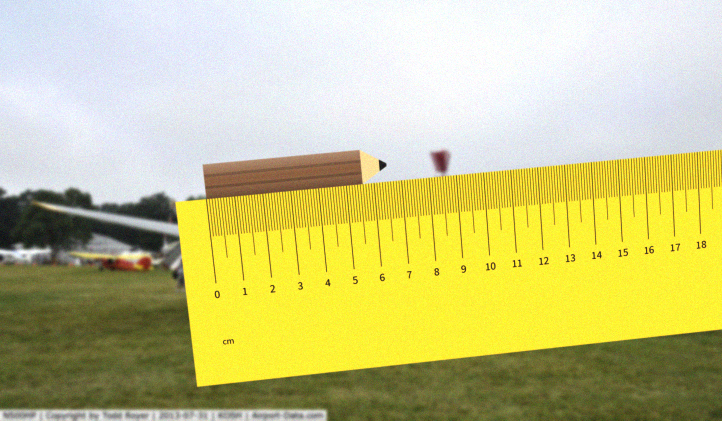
6.5cm
